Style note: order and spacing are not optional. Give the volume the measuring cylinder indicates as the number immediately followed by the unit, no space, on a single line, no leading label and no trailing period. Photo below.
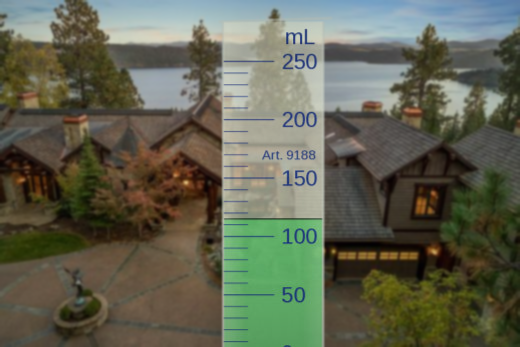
115mL
